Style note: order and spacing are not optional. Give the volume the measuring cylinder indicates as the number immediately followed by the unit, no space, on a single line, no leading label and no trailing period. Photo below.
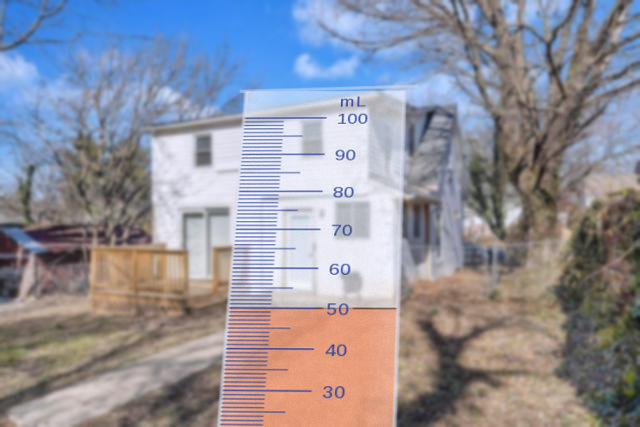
50mL
